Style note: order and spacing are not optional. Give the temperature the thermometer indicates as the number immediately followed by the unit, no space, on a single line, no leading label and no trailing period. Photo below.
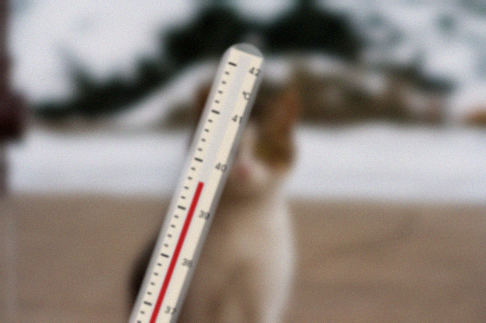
39.6°C
